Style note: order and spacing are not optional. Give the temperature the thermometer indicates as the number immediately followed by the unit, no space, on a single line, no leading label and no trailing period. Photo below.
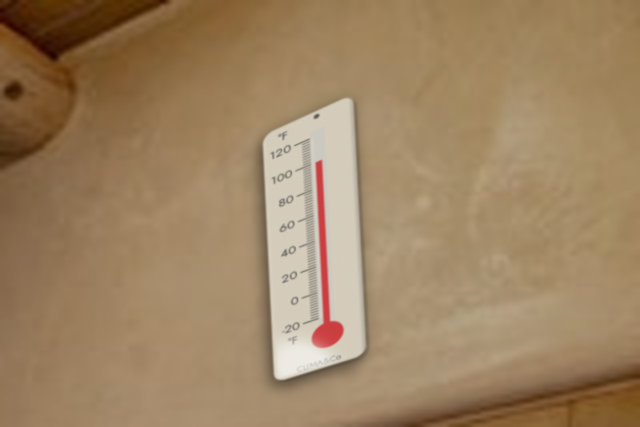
100°F
